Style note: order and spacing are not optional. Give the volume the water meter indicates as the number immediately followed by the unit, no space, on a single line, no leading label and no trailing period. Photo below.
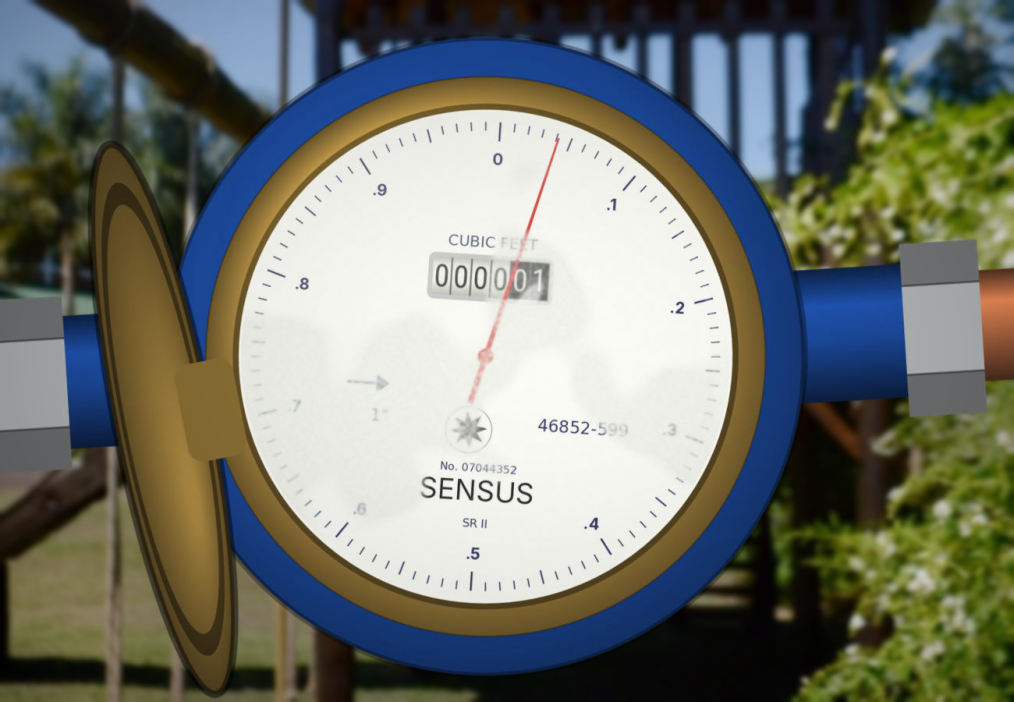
1.04ft³
